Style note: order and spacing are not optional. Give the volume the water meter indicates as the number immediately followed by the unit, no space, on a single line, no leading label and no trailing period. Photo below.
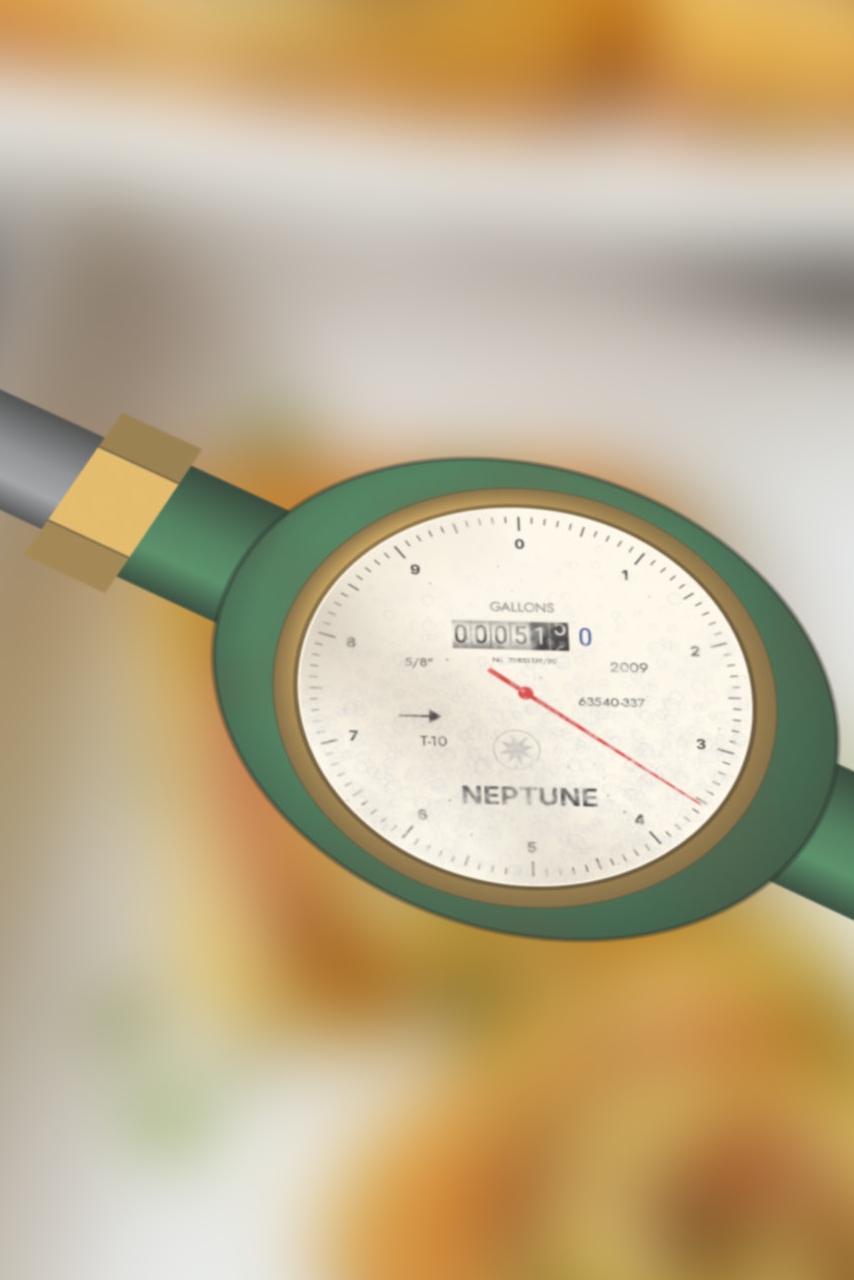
5153.5gal
